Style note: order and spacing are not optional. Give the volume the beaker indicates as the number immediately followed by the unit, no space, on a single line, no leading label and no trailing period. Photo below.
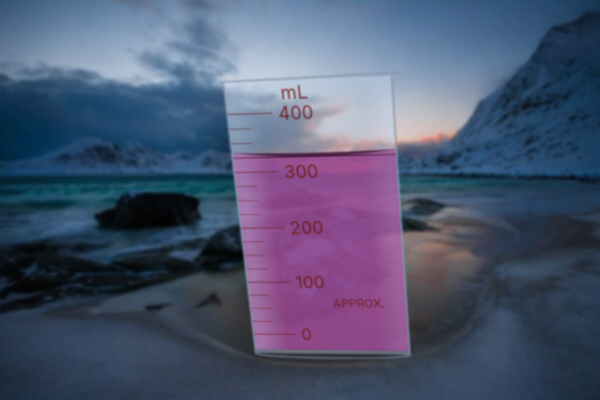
325mL
